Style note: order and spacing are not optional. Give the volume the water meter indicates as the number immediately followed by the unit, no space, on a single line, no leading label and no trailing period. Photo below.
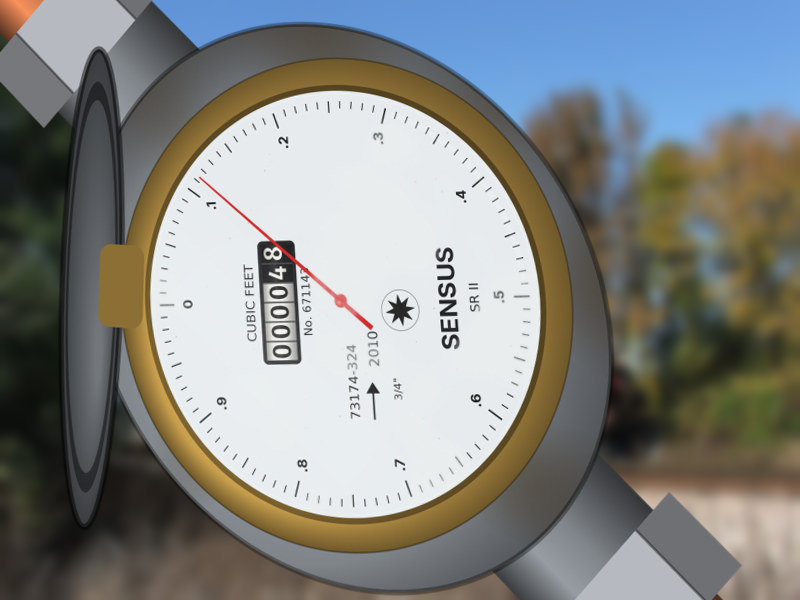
48.11ft³
